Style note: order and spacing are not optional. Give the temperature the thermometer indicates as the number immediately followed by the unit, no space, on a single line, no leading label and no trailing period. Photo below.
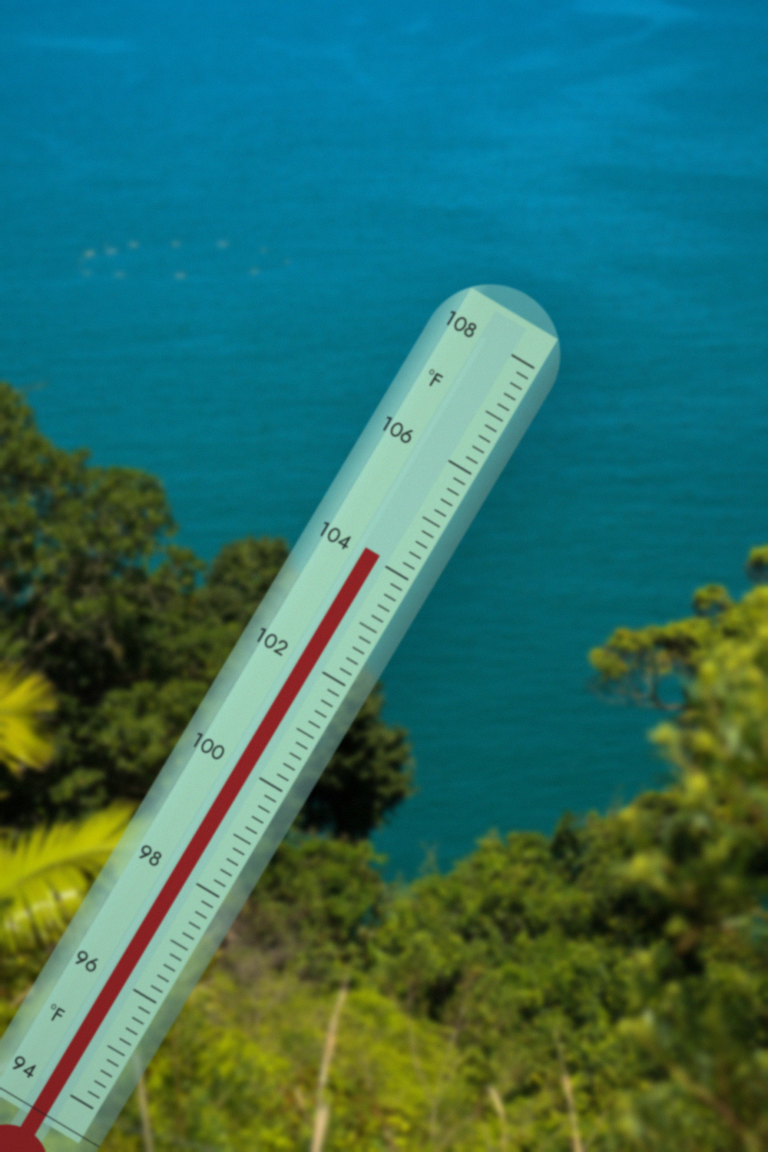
104.1°F
